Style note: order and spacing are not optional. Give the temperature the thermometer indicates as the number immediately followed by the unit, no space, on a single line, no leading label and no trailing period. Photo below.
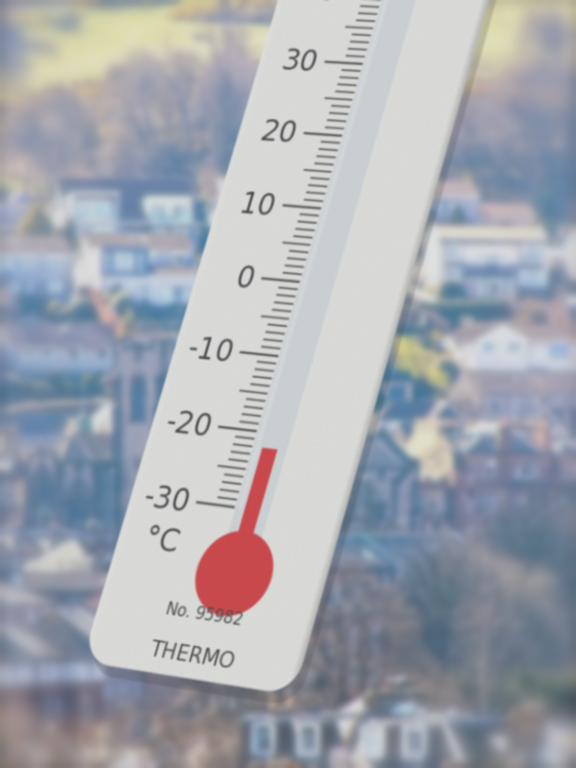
-22°C
